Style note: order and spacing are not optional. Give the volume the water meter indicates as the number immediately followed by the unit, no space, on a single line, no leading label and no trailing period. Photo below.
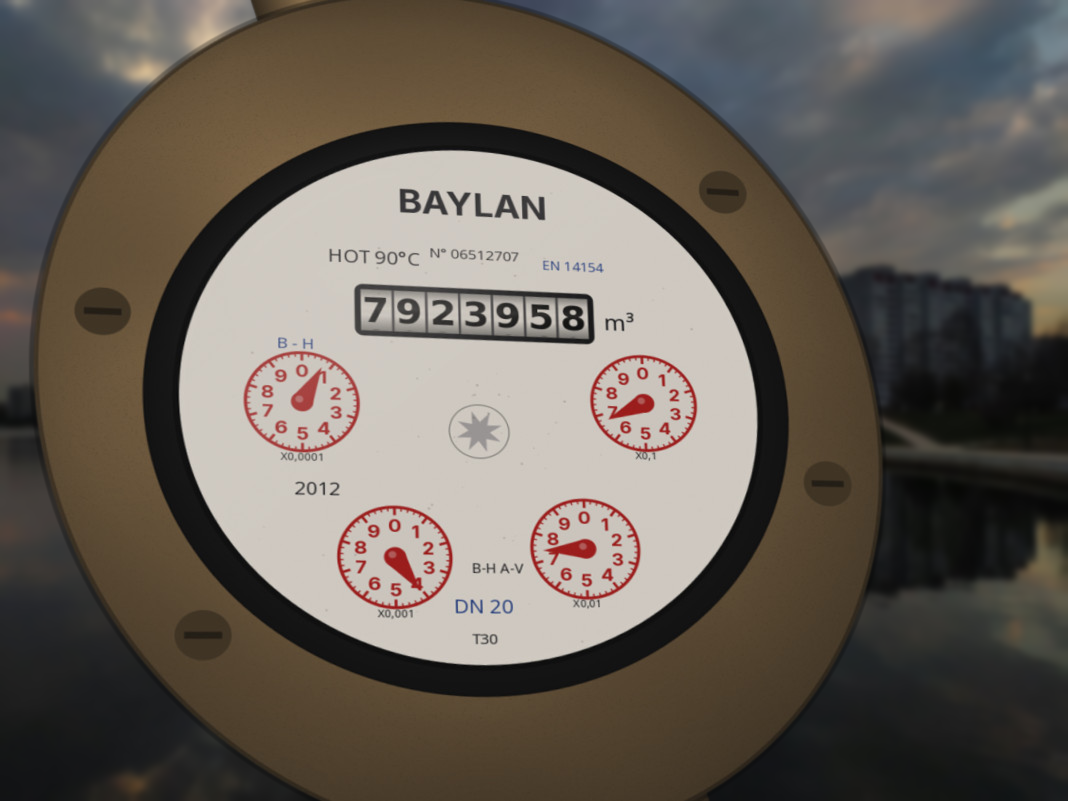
7923958.6740m³
